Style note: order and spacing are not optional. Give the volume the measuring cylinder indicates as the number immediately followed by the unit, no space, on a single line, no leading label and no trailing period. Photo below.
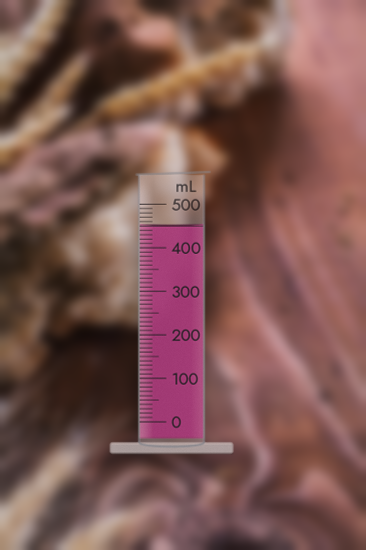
450mL
